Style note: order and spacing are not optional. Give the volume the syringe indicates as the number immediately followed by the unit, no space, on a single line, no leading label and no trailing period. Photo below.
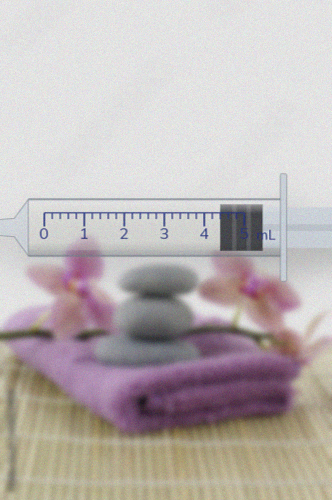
4.4mL
